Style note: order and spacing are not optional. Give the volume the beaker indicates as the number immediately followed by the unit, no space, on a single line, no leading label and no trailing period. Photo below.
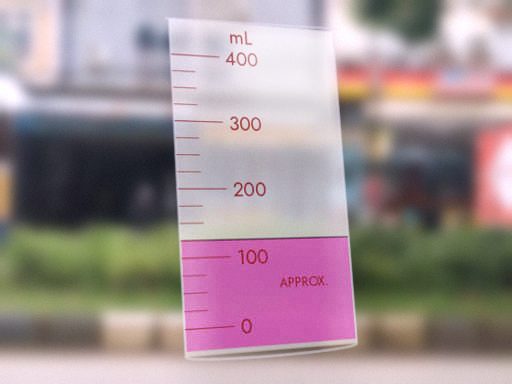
125mL
